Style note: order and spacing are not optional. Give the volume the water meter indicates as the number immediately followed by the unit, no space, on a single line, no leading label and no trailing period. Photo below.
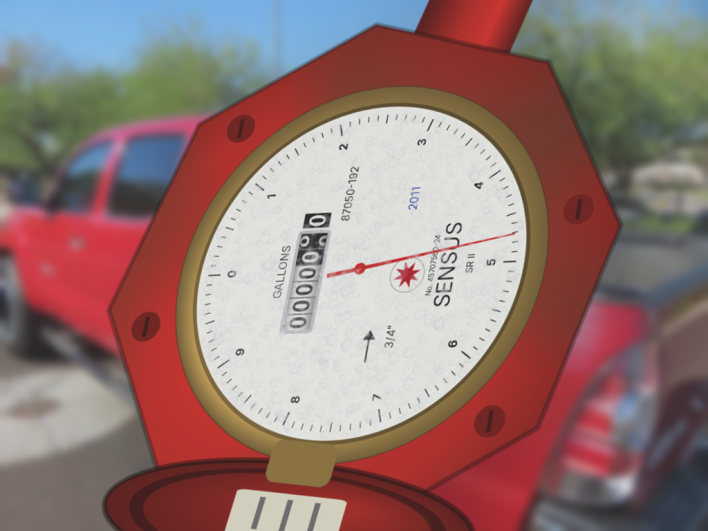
84.7gal
